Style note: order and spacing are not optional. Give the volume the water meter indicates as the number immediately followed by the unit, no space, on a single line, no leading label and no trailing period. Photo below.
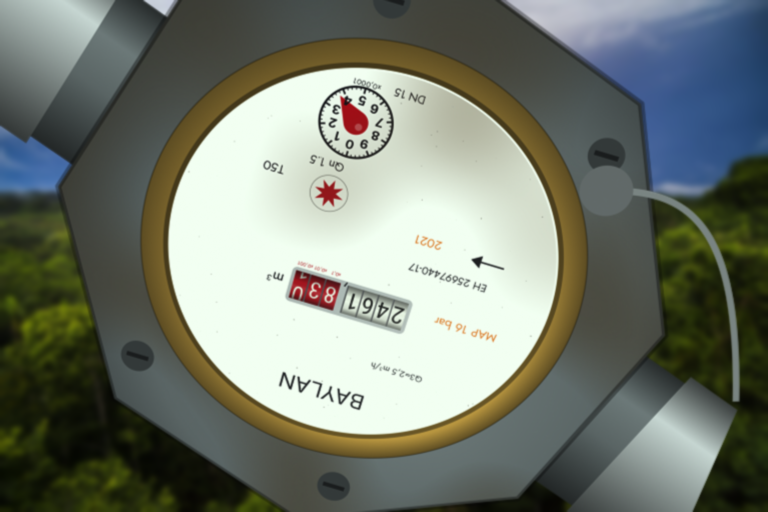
2461.8303m³
